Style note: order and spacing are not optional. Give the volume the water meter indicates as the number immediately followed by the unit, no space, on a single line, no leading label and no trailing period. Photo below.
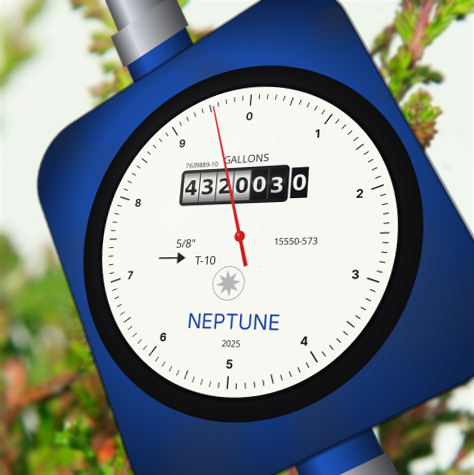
4320029.5gal
